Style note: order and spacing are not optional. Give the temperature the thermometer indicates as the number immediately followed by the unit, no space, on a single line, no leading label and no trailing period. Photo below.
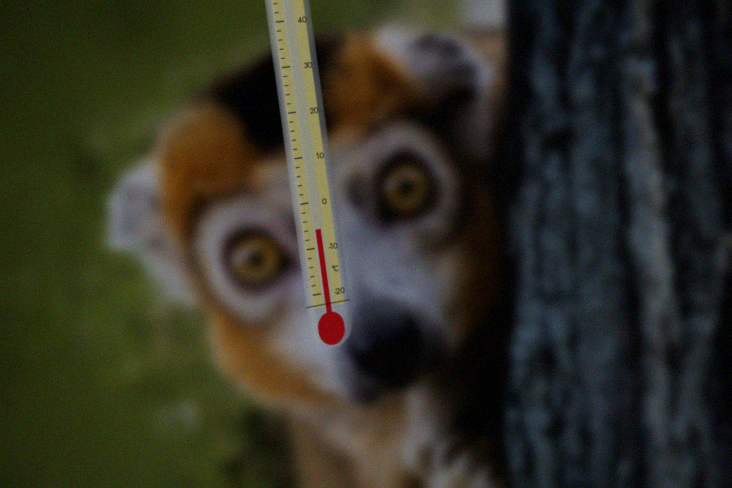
-6°C
